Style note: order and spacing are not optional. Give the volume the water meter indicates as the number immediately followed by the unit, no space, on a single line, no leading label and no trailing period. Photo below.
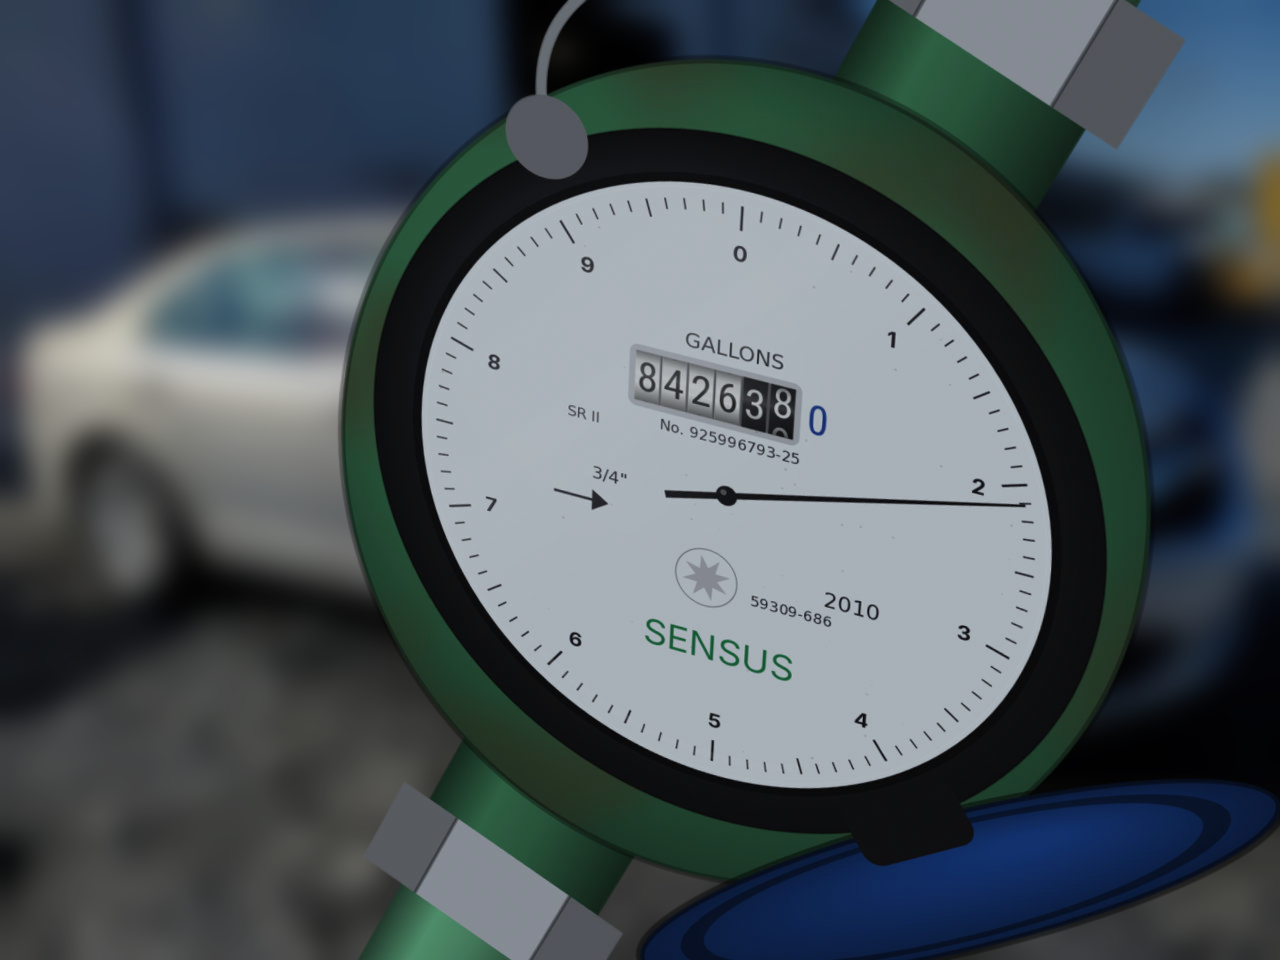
8426382.1gal
